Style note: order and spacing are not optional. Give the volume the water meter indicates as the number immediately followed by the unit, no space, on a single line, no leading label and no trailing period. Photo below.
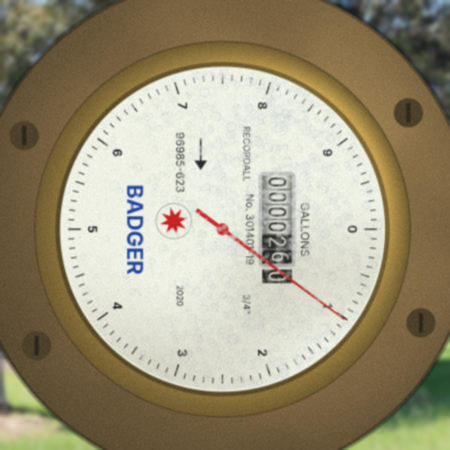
261.0gal
